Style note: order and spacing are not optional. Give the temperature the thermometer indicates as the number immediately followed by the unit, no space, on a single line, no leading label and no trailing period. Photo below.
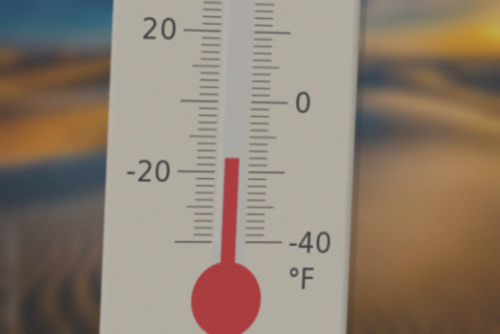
-16°F
